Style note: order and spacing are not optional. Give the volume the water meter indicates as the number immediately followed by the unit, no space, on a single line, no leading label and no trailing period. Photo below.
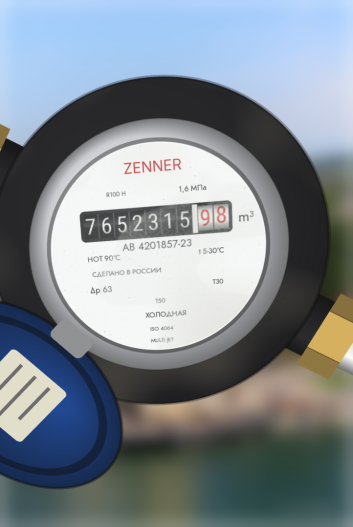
7652315.98m³
